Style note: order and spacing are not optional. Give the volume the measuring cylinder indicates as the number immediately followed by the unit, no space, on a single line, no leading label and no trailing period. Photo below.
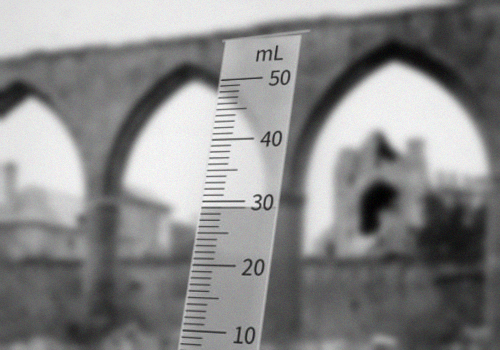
29mL
